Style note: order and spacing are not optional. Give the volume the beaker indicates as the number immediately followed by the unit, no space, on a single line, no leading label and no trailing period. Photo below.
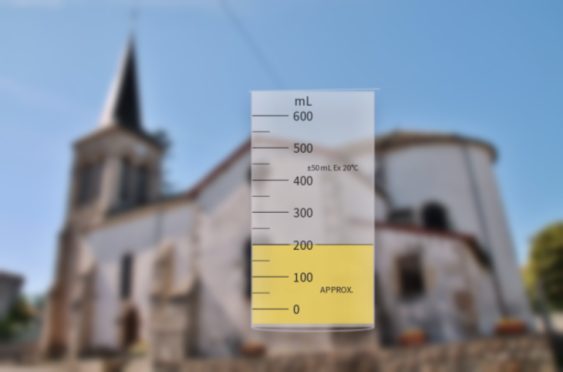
200mL
